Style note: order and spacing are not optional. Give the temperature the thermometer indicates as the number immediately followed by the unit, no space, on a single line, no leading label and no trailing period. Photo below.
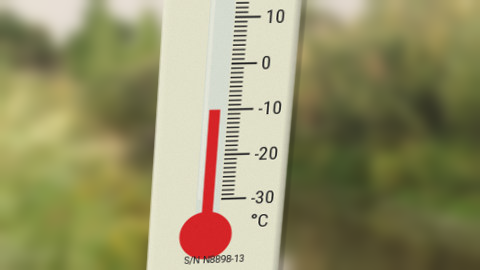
-10°C
